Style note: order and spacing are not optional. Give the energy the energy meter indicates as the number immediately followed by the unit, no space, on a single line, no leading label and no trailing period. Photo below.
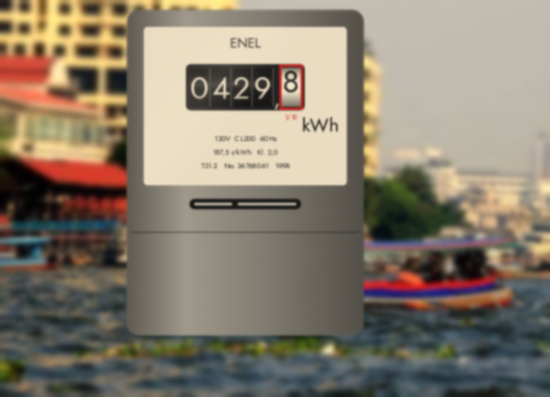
429.8kWh
